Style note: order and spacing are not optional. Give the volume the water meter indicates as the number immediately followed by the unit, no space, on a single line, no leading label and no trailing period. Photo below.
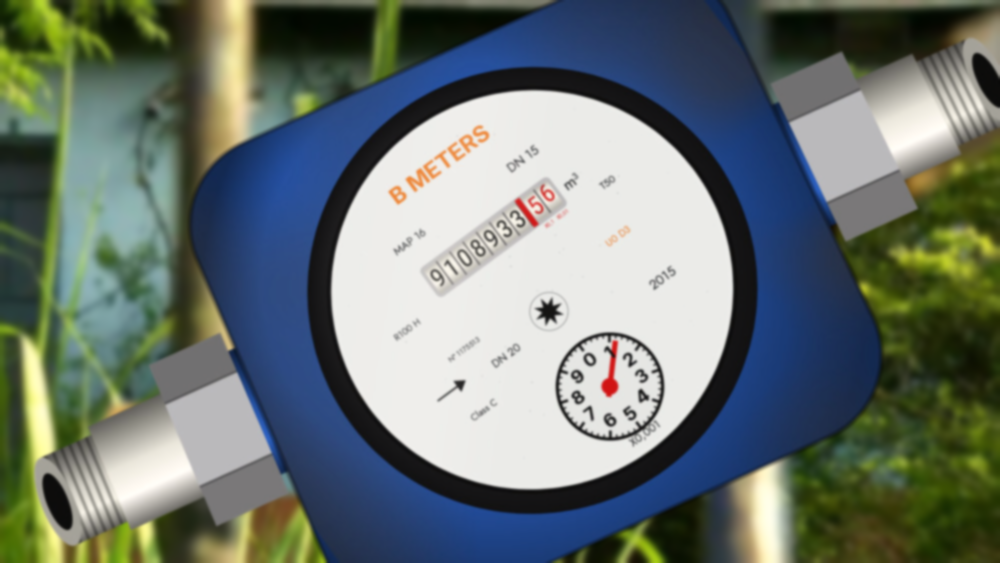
9108933.561m³
